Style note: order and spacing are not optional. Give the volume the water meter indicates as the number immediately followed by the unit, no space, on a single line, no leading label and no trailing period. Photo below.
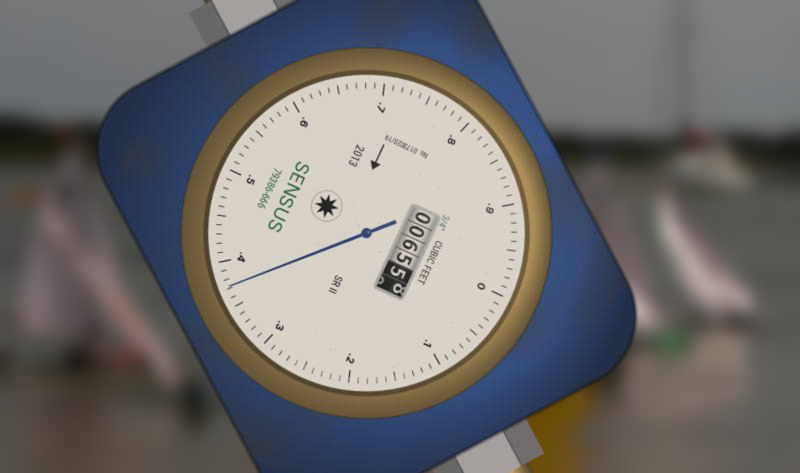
6558.37ft³
